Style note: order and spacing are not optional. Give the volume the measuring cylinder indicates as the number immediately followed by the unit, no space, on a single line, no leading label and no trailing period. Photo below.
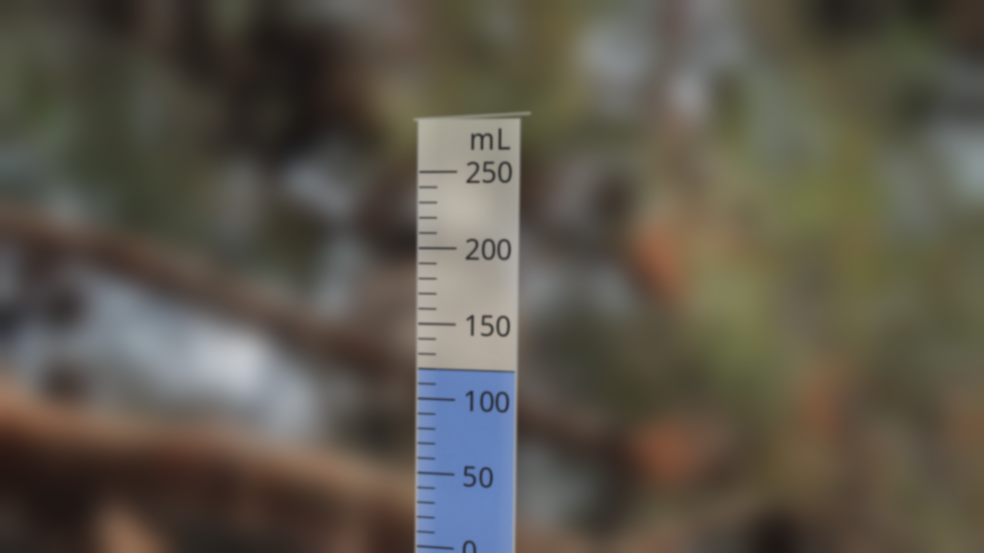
120mL
